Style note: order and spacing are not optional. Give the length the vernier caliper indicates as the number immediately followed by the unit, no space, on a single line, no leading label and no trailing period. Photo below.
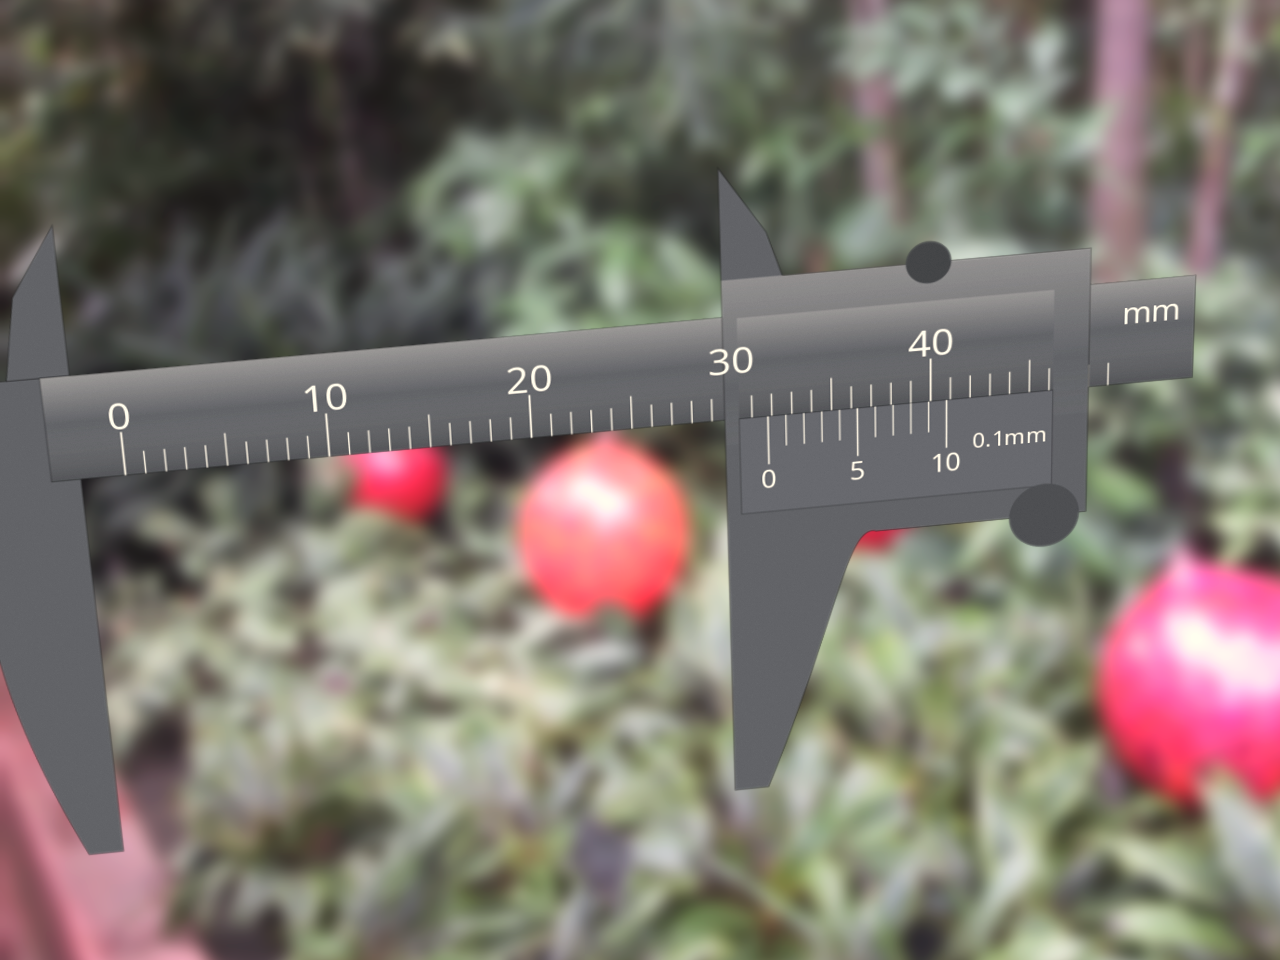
31.8mm
